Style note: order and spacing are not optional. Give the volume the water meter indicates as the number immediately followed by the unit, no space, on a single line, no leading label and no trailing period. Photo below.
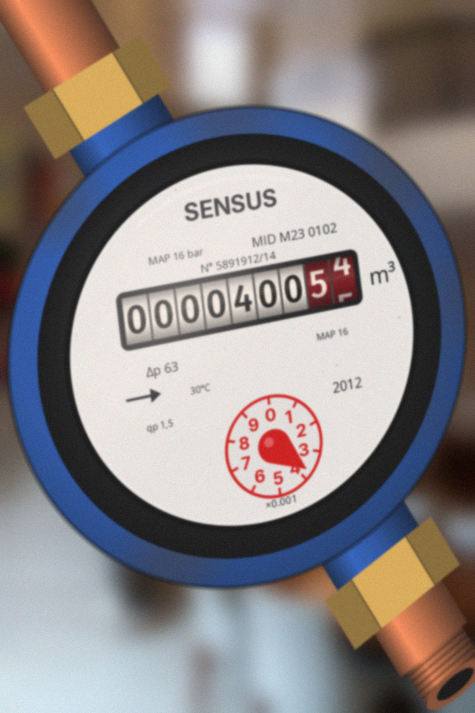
400.543m³
